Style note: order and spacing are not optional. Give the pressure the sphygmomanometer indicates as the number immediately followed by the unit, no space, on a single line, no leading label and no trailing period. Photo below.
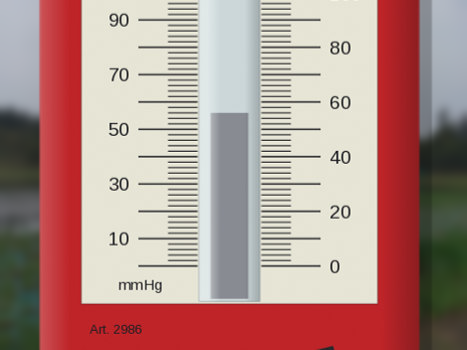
56mmHg
